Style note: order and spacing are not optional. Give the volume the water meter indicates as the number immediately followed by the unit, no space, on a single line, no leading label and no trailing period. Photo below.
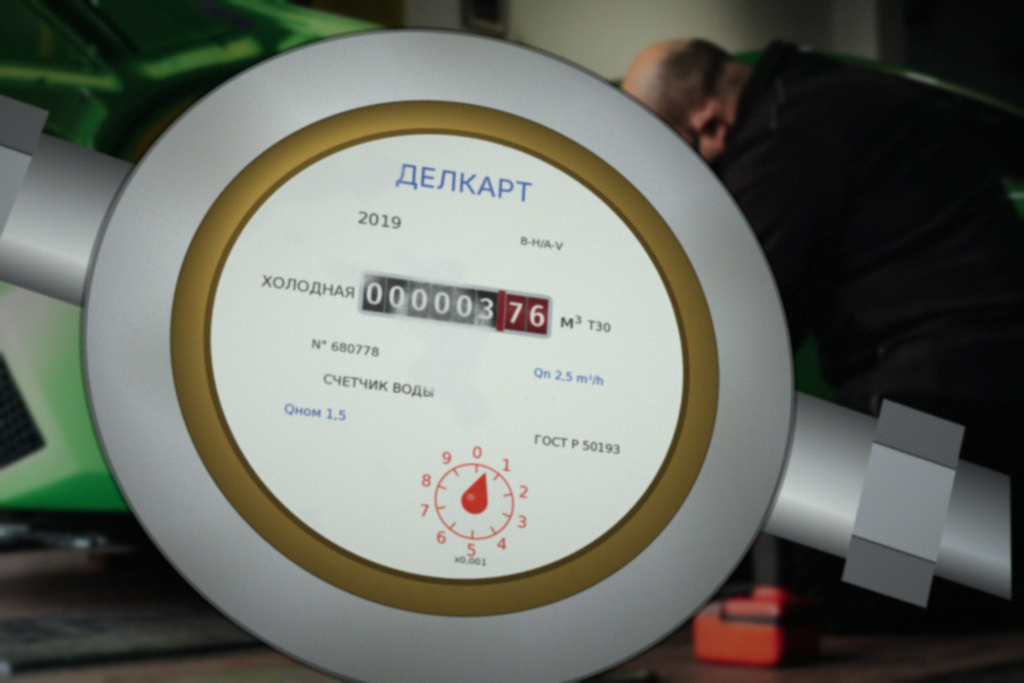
3.760m³
